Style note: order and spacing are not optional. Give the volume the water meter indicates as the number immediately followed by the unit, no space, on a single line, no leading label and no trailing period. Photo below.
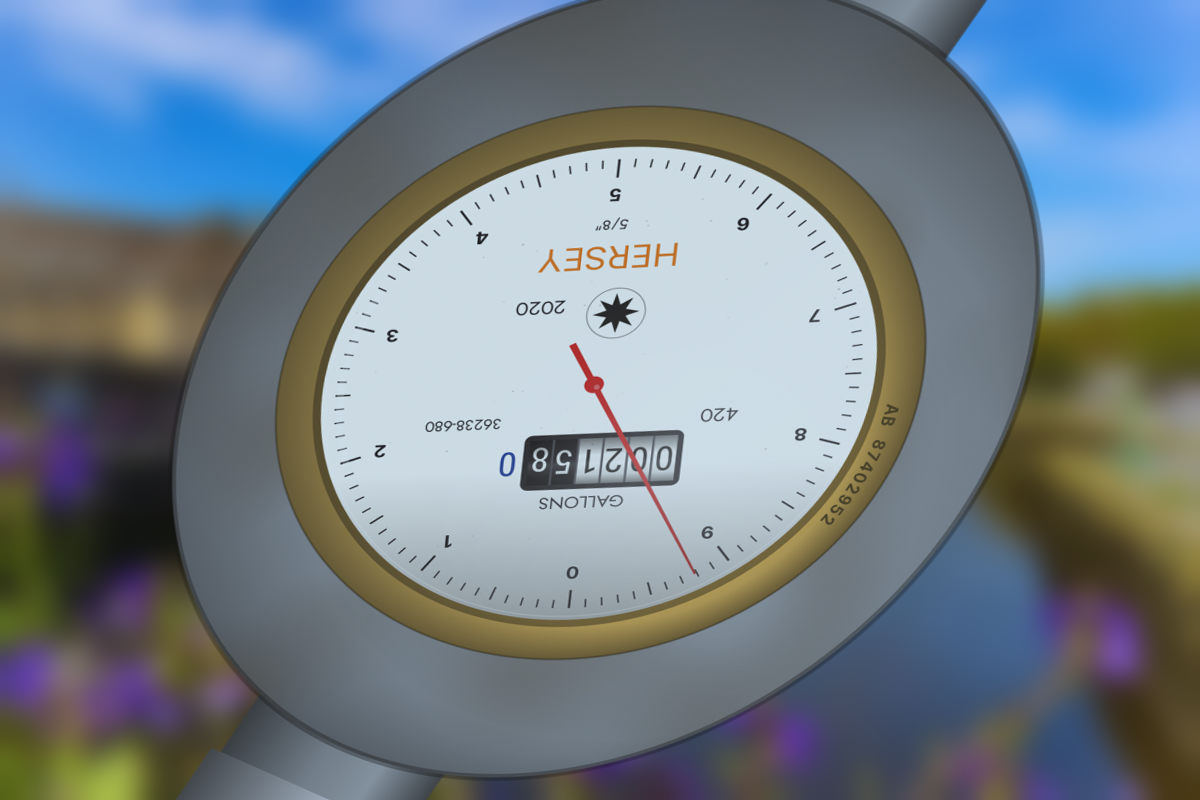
21579.2gal
